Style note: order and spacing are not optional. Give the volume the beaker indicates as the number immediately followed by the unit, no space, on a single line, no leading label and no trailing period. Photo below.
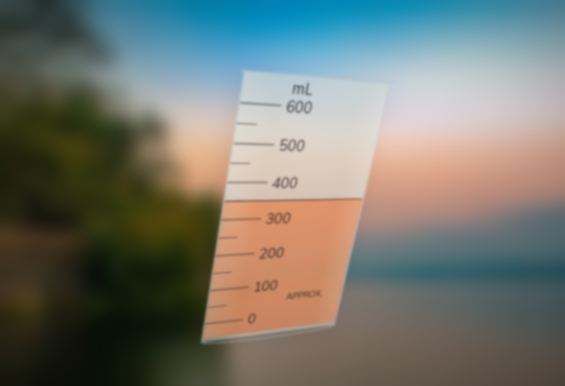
350mL
